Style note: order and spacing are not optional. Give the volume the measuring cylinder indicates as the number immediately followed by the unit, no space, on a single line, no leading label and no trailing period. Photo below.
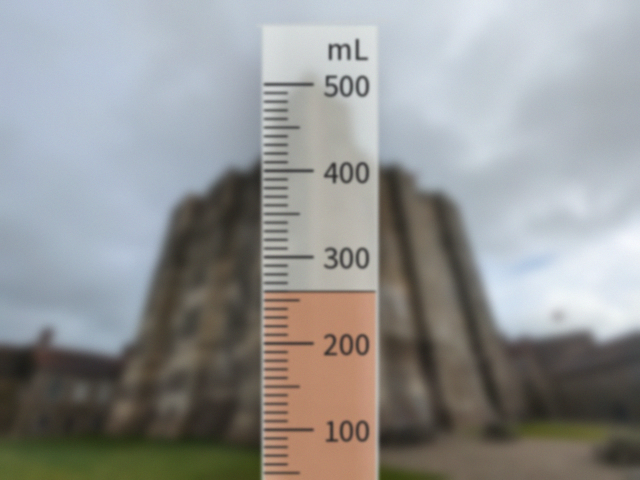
260mL
